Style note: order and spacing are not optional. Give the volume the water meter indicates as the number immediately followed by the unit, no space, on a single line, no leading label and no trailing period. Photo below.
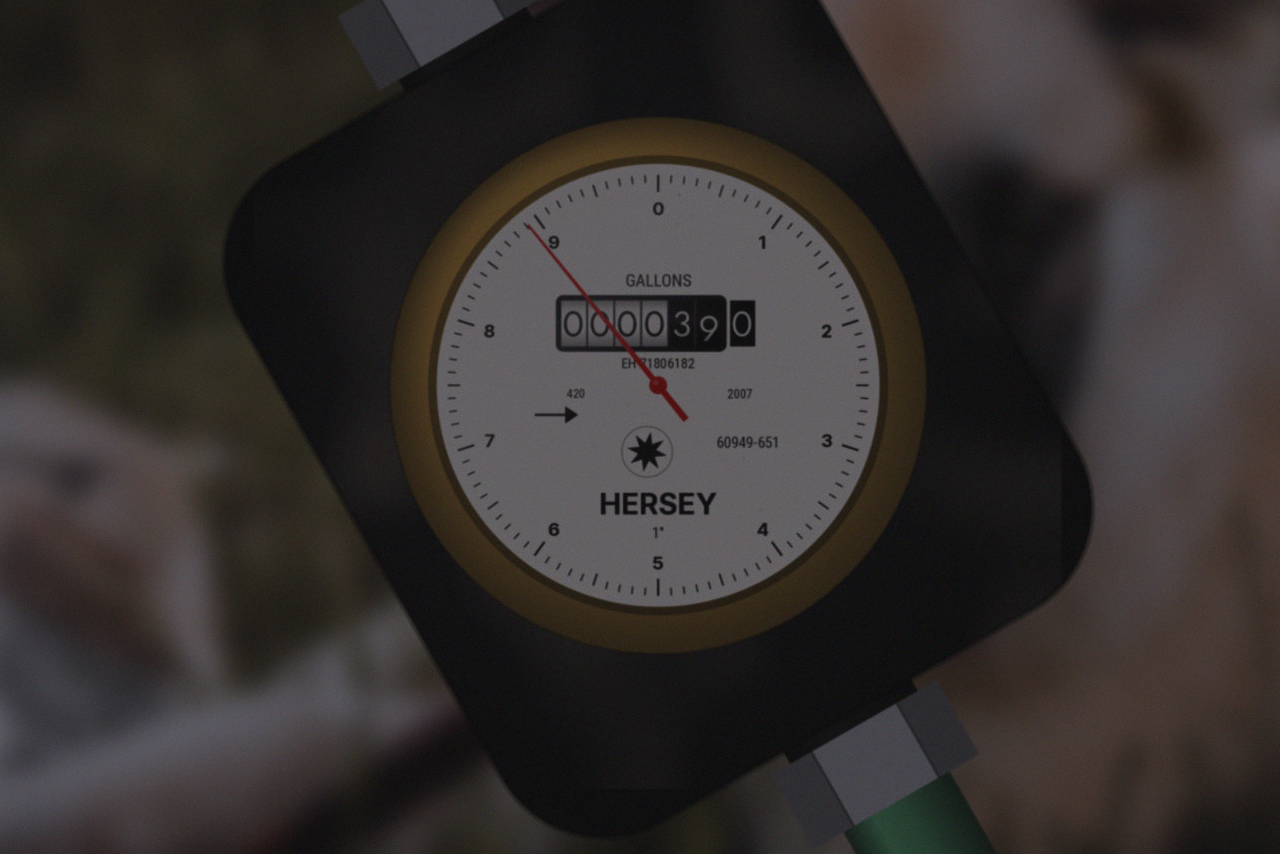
388.9gal
